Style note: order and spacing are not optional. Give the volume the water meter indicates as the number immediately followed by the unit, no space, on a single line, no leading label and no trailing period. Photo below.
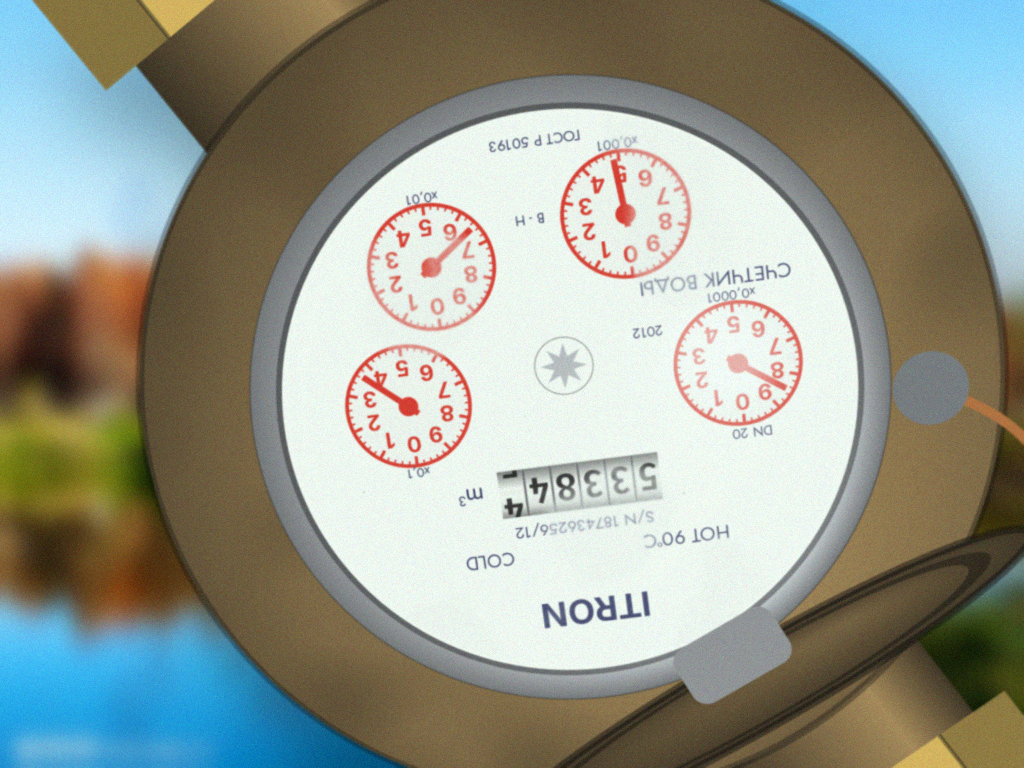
533844.3648m³
